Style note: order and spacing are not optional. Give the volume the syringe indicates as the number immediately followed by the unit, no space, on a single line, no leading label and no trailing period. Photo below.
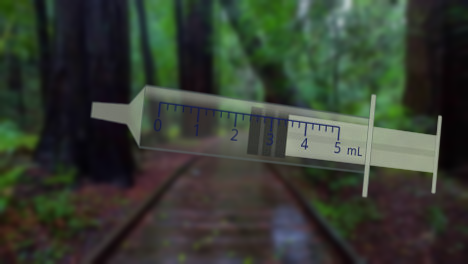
2.4mL
